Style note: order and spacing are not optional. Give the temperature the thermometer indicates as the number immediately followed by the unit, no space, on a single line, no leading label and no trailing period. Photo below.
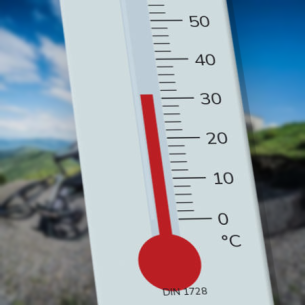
31°C
